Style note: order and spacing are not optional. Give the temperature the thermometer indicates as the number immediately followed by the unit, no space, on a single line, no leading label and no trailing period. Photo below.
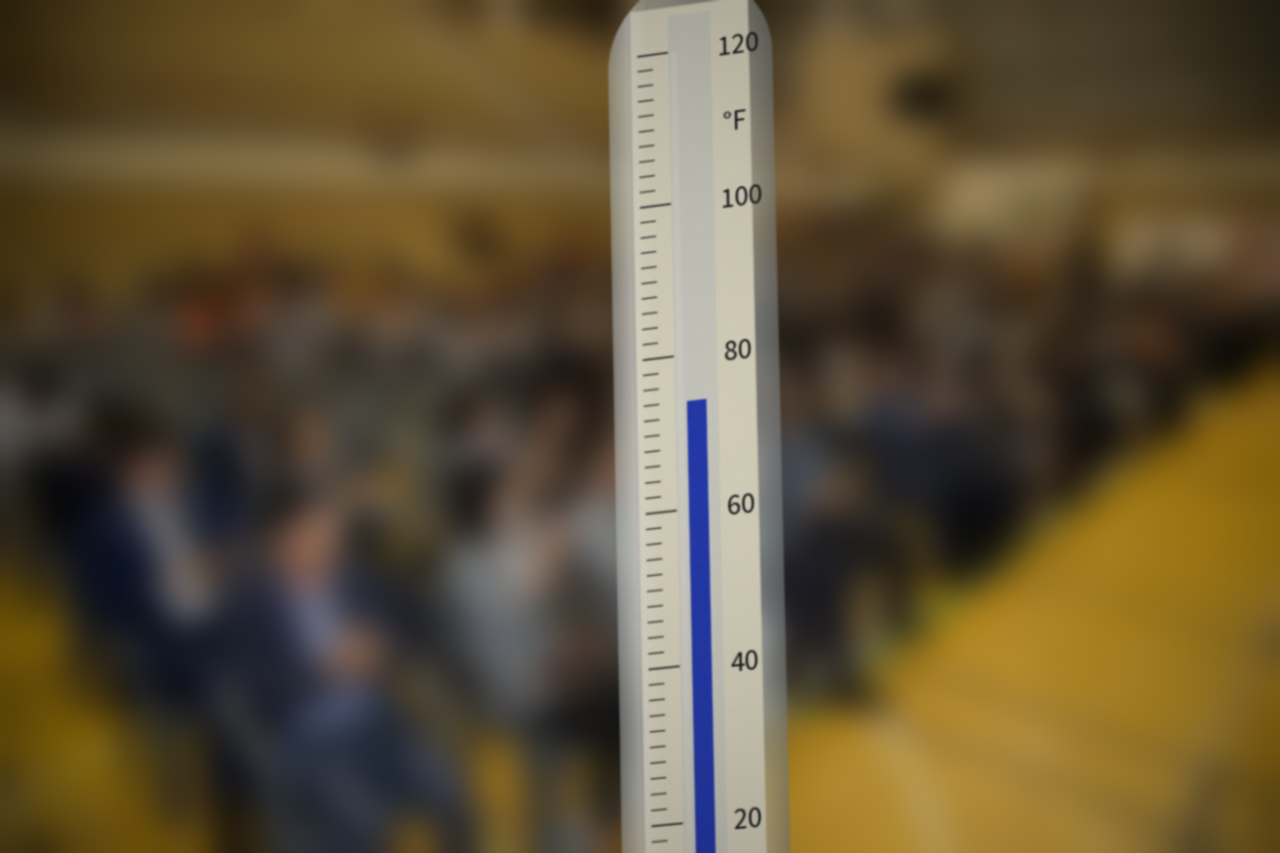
74°F
